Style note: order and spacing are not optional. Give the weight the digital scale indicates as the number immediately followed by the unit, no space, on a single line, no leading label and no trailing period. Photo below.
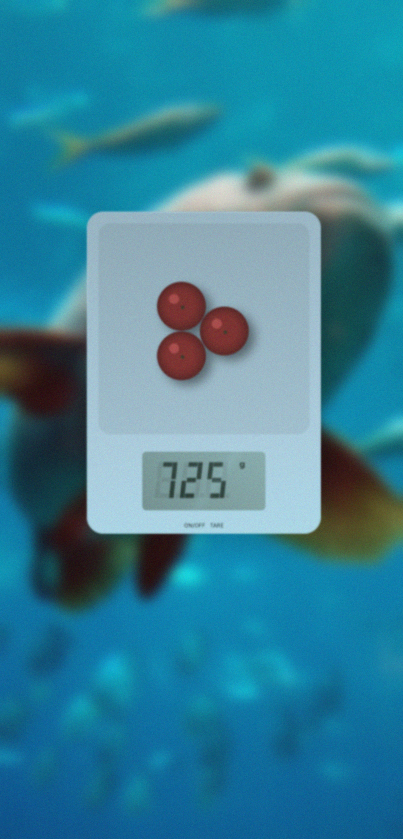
725g
